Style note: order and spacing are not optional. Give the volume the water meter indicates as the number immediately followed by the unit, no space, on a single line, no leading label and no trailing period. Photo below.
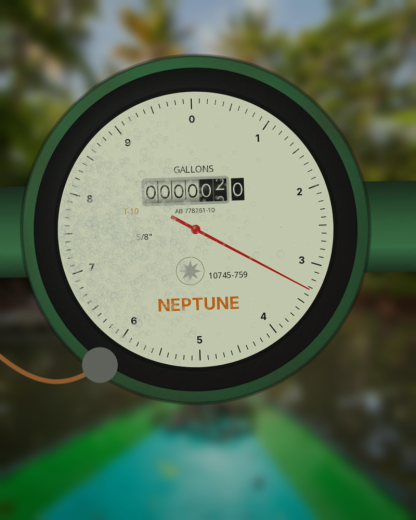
23.3gal
